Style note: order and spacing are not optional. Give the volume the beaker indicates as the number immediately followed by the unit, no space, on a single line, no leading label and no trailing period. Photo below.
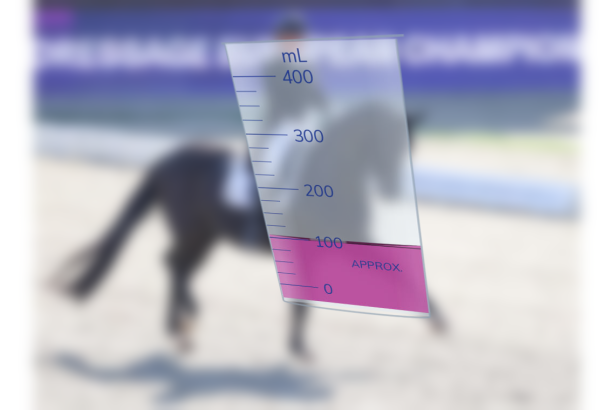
100mL
